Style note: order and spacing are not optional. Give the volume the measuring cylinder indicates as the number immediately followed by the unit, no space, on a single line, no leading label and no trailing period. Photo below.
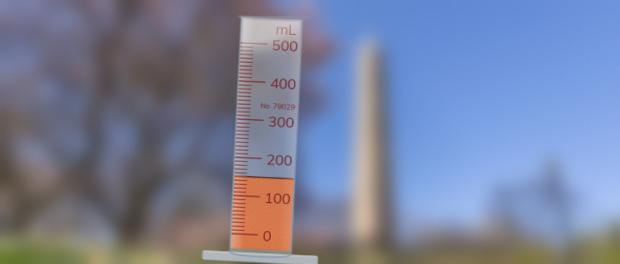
150mL
